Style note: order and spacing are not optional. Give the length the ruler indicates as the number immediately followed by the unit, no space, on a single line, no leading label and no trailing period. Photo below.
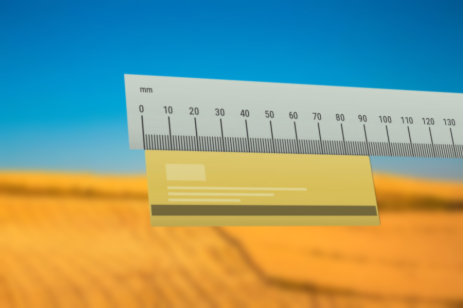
90mm
